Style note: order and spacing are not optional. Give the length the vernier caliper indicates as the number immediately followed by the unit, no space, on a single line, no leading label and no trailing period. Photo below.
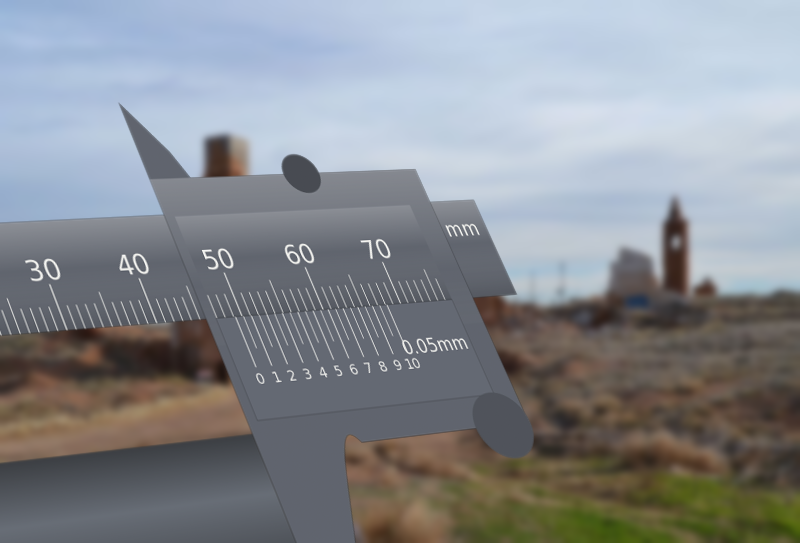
49.2mm
